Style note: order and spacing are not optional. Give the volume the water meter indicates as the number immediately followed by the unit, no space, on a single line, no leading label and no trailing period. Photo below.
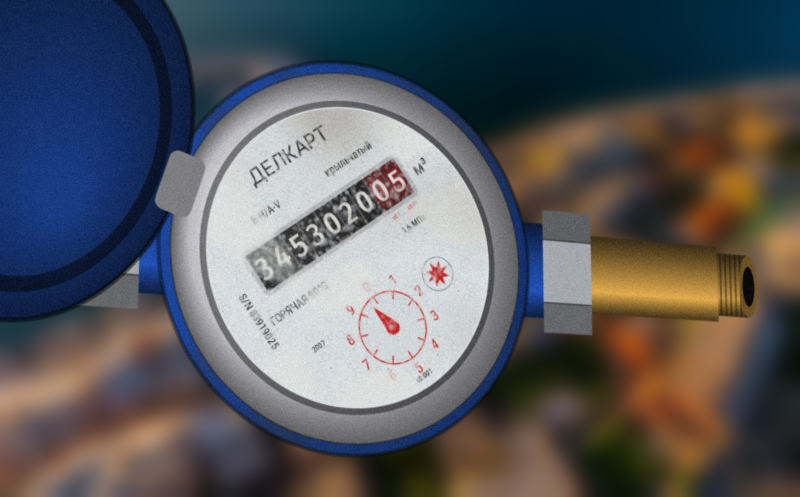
3453020.049m³
